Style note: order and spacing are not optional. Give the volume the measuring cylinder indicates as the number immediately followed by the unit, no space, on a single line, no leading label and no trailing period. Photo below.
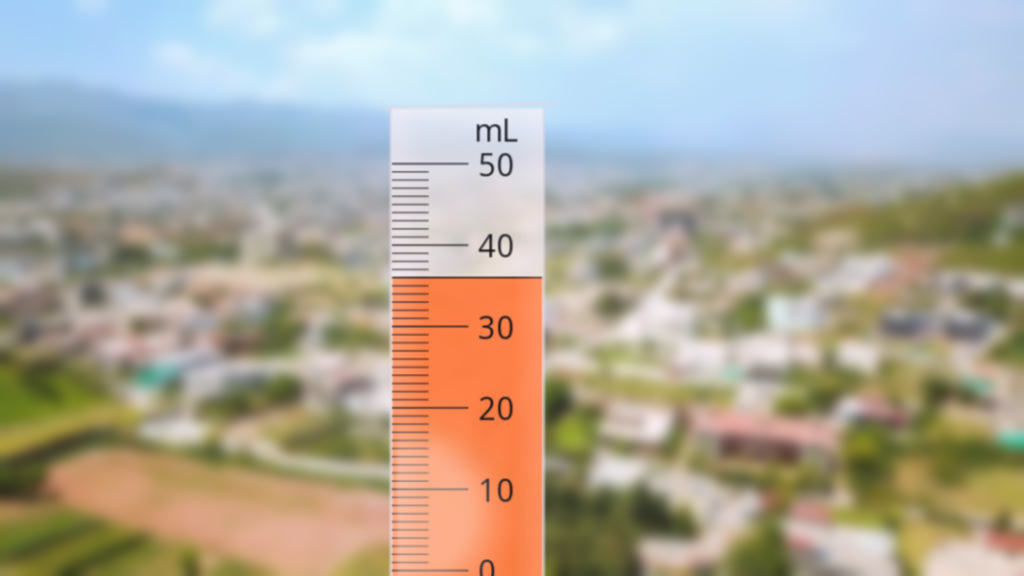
36mL
